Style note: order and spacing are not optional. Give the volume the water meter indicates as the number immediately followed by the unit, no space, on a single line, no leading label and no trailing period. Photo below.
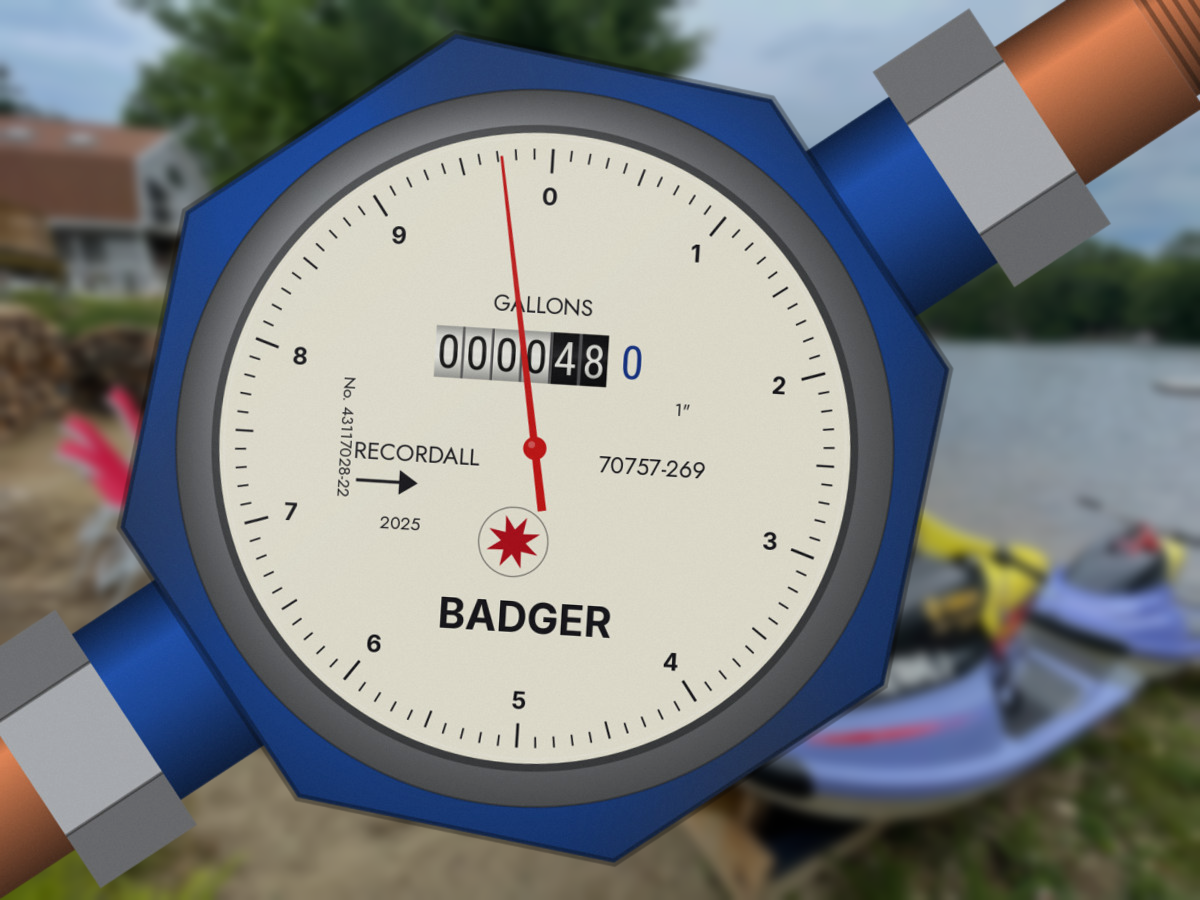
479.7gal
